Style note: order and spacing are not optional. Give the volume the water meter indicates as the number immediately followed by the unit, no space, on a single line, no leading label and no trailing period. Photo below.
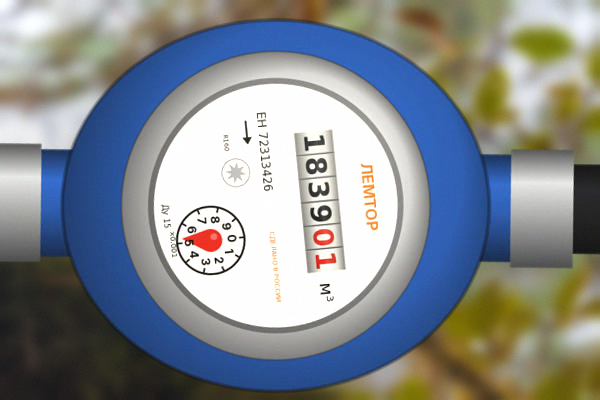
1839.015m³
